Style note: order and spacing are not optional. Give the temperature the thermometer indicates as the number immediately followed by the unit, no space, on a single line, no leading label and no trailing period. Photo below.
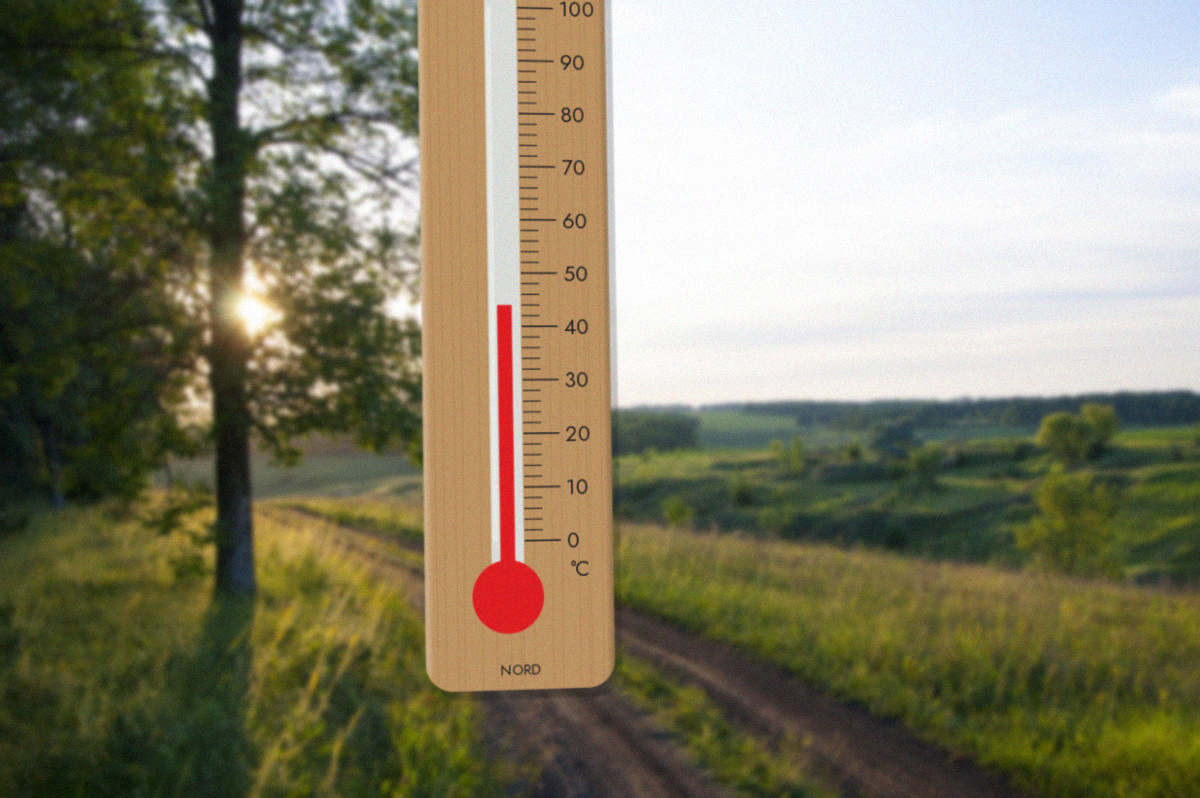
44°C
